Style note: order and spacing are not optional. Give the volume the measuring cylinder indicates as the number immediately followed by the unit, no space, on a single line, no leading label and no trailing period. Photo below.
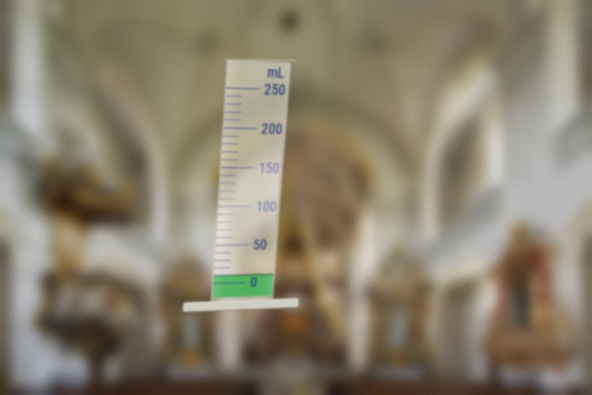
10mL
